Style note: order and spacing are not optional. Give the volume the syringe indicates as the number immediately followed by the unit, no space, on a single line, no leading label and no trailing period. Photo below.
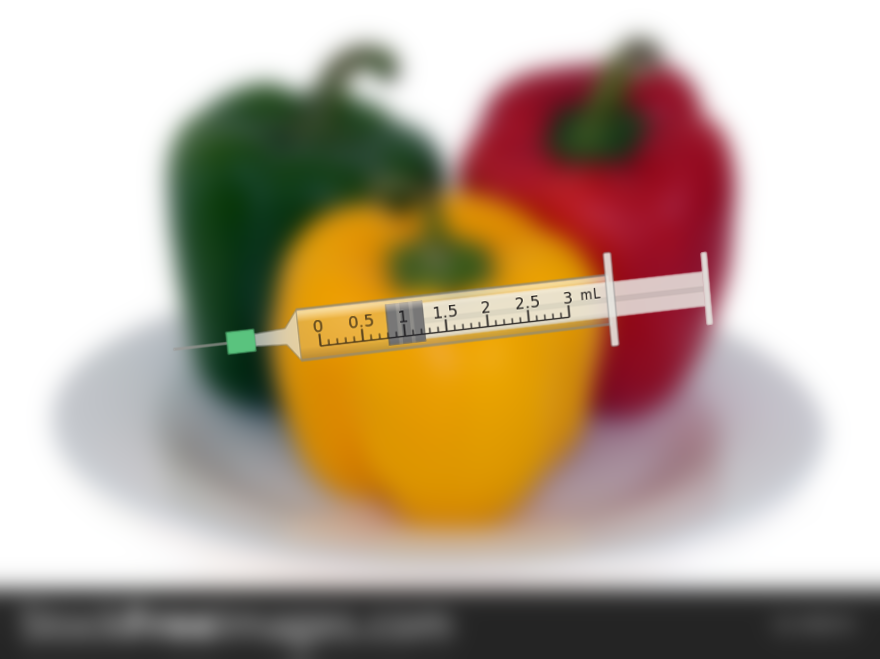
0.8mL
